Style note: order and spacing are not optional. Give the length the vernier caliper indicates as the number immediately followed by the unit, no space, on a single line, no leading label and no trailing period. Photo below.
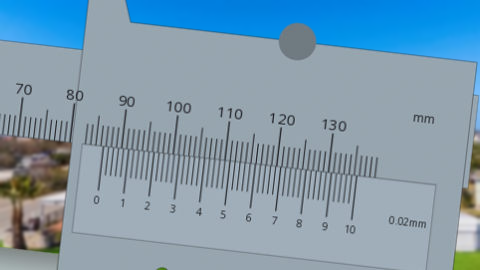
86.5mm
